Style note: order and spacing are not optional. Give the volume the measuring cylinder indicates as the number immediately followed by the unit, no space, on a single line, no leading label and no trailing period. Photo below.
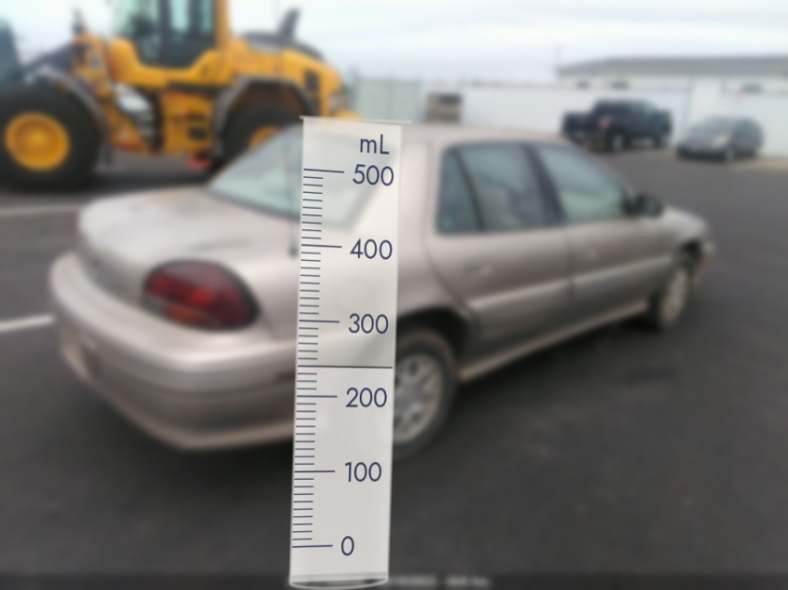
240mL
